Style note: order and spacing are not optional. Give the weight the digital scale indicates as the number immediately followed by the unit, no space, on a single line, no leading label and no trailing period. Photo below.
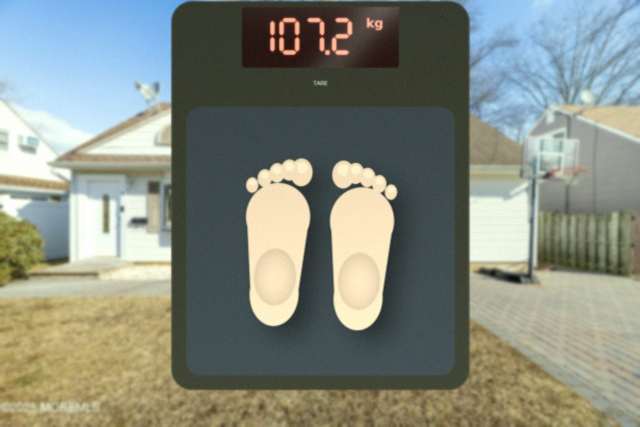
107.2kg
